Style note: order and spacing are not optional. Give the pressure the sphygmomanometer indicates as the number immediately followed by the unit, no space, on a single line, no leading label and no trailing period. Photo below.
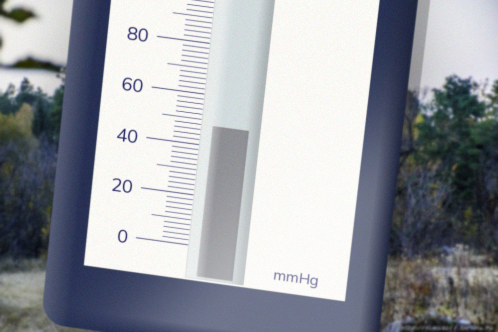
48mmHg
